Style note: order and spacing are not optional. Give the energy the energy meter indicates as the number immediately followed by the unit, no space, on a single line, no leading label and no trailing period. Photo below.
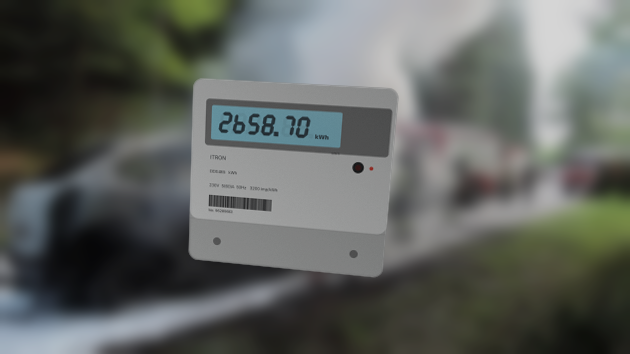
2658.70kWh
